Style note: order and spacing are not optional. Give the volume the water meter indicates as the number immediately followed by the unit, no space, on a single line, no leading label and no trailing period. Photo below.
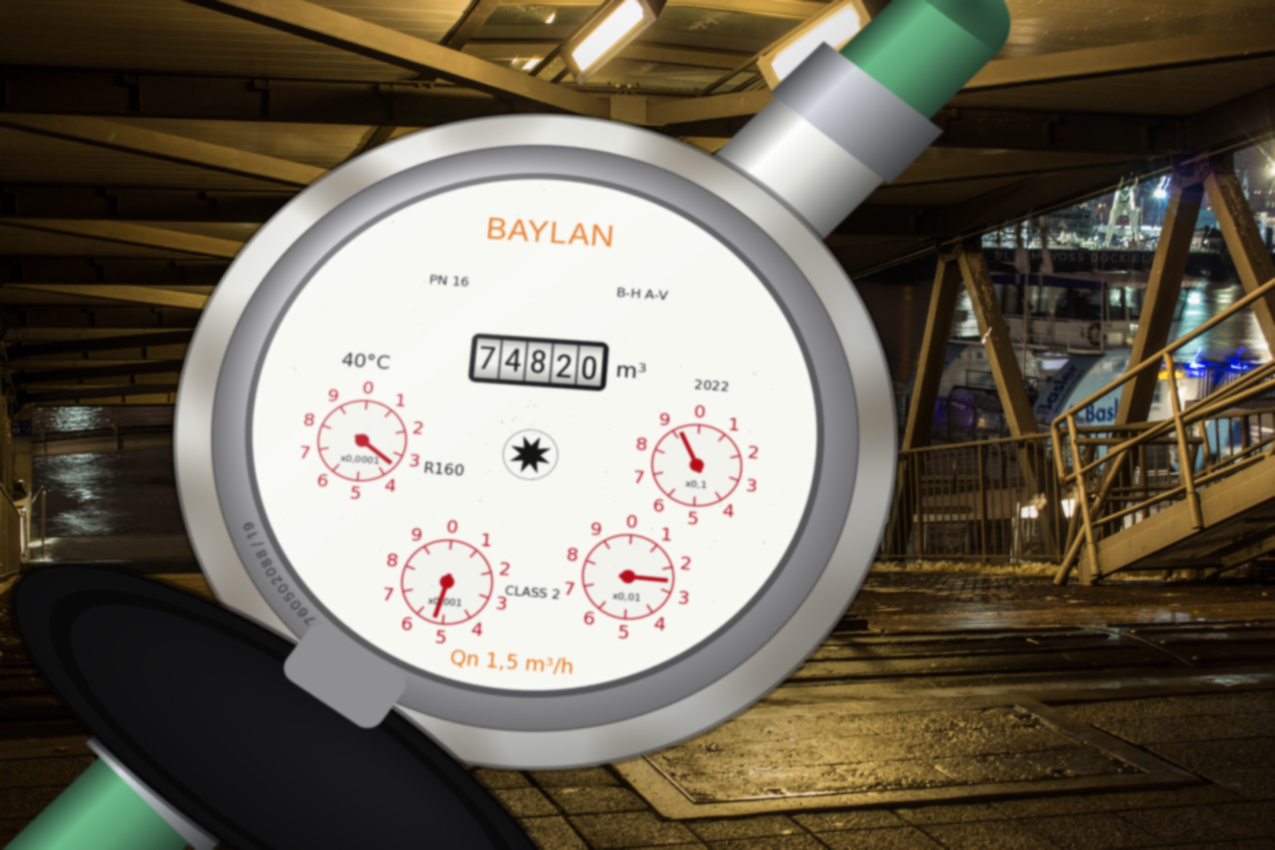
74819.9253m³
